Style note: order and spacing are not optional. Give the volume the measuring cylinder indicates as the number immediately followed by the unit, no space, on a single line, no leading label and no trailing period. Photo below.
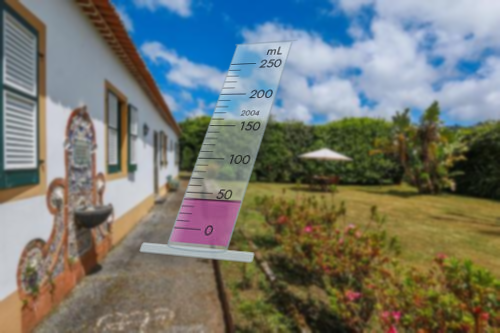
40mL
